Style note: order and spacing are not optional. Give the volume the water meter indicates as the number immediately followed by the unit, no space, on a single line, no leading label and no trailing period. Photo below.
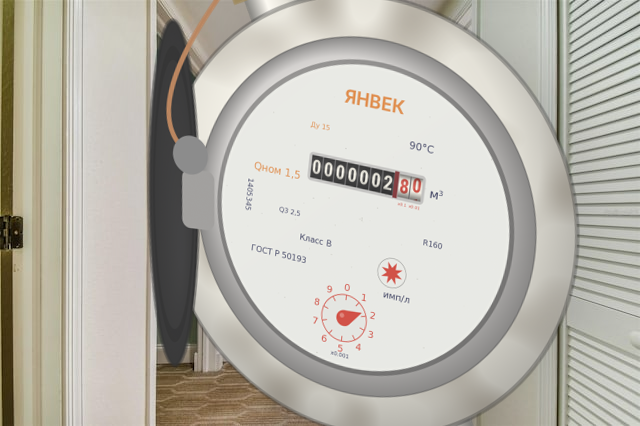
2.801m³
